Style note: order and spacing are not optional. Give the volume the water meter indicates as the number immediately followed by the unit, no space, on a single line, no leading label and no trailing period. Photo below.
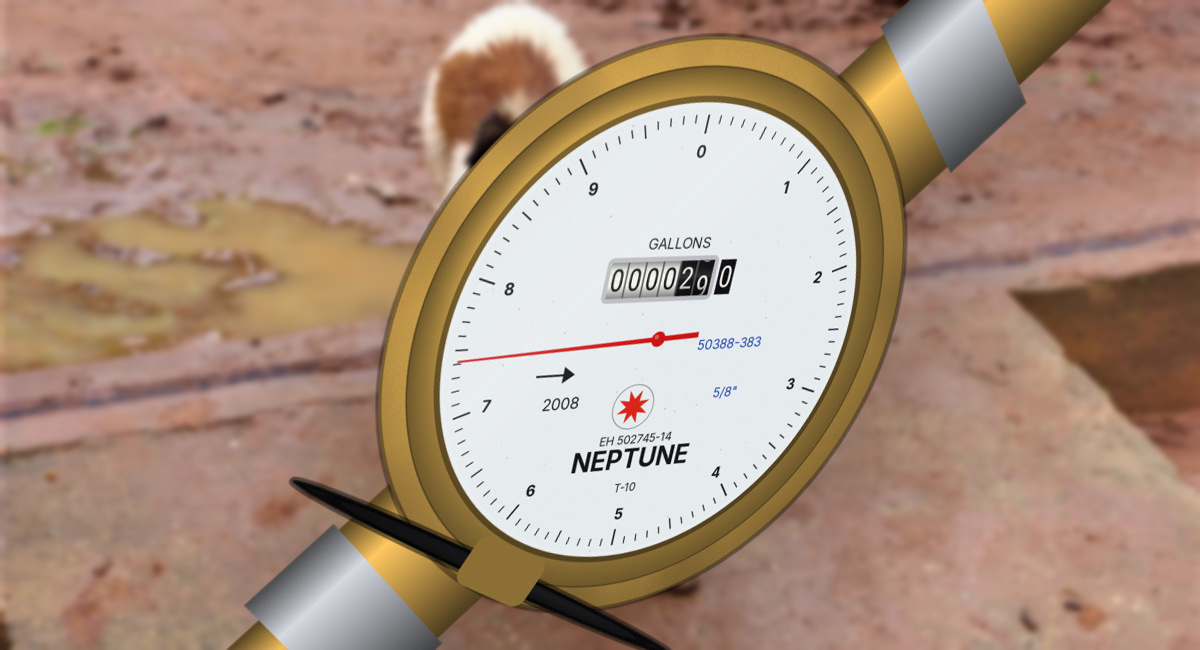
287.4gal
